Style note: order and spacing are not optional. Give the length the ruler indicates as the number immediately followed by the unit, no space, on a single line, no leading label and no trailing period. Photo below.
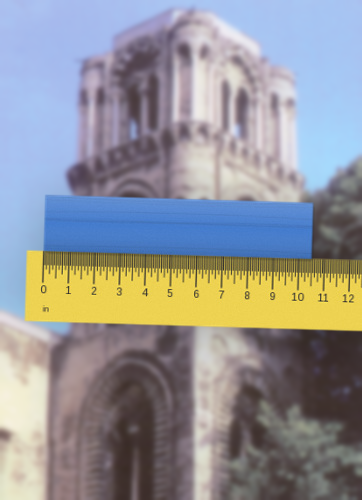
10.5in
